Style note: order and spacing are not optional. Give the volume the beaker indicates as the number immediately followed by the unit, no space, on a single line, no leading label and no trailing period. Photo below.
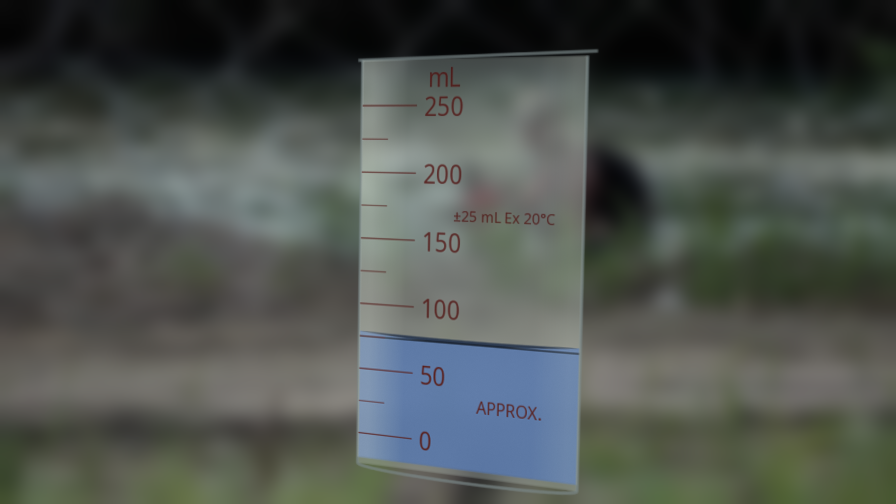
75mL
